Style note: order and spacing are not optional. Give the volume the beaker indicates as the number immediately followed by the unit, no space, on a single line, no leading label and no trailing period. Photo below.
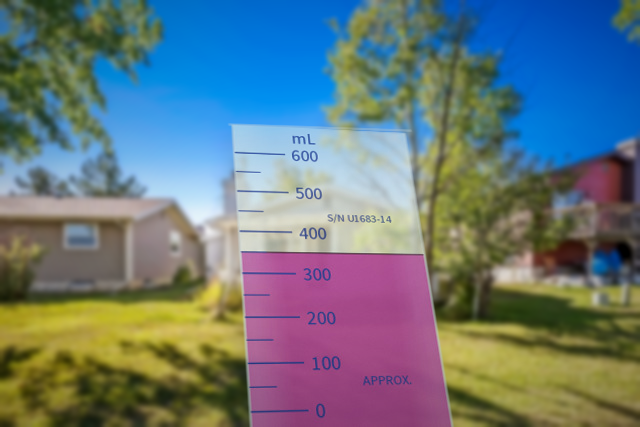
350mL
